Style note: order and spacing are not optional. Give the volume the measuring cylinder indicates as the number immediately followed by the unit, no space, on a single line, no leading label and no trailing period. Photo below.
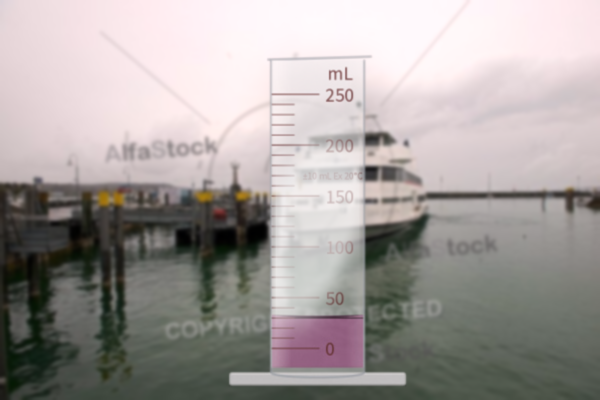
30mL
